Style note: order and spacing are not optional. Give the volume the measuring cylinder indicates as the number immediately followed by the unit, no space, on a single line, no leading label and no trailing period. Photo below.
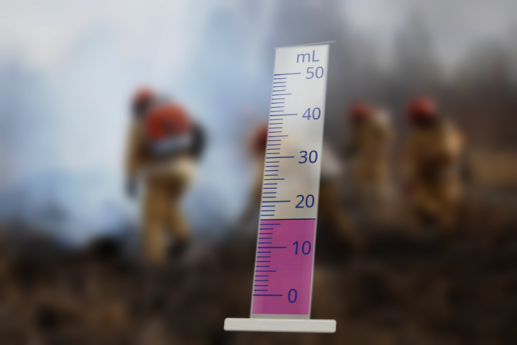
16mL
